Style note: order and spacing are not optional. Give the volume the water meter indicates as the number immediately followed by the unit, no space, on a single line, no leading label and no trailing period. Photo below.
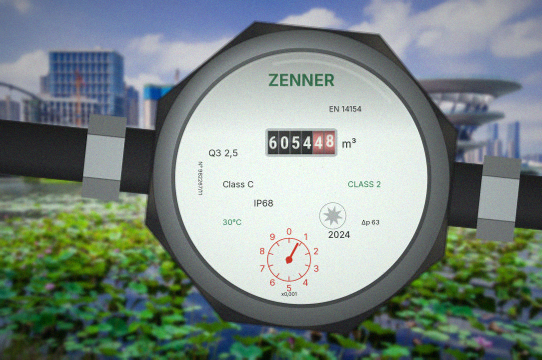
6054.480m³
